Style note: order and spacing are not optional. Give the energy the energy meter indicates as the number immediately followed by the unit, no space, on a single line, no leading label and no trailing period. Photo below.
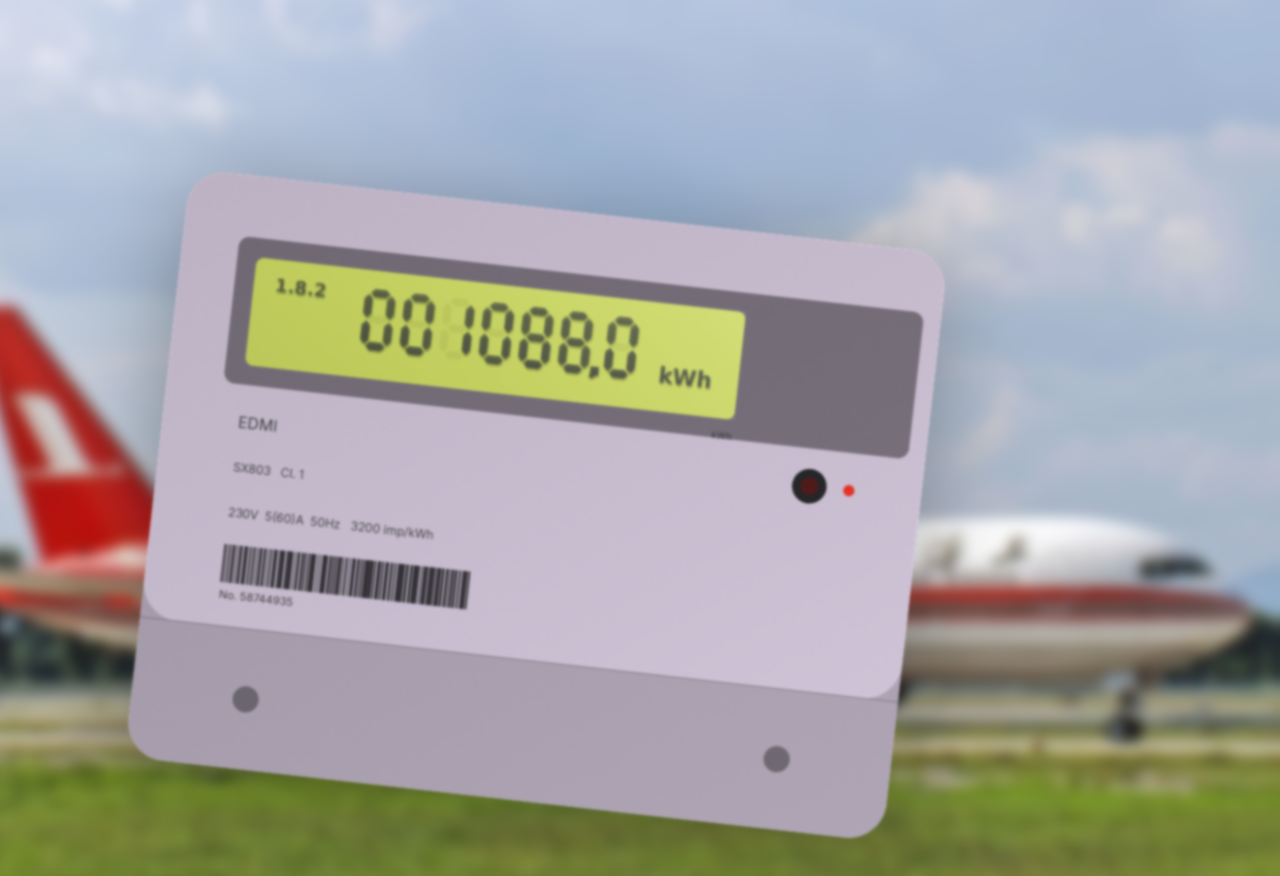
1088.0kWh
